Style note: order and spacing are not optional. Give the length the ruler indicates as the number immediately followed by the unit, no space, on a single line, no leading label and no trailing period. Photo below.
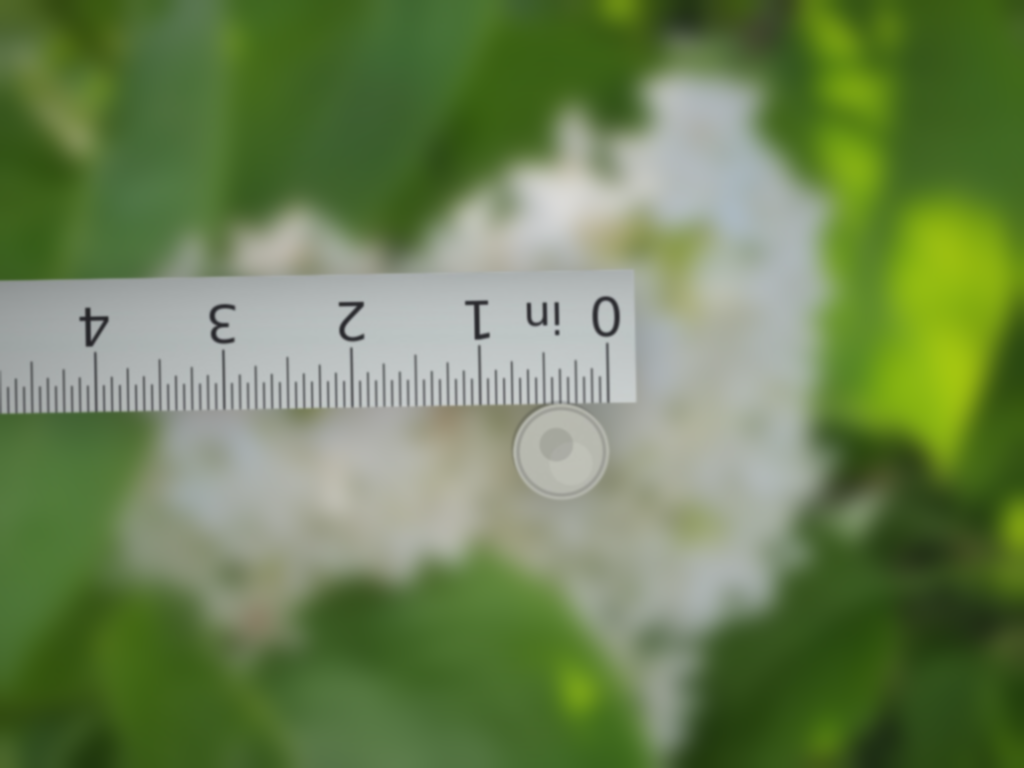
0.75in
